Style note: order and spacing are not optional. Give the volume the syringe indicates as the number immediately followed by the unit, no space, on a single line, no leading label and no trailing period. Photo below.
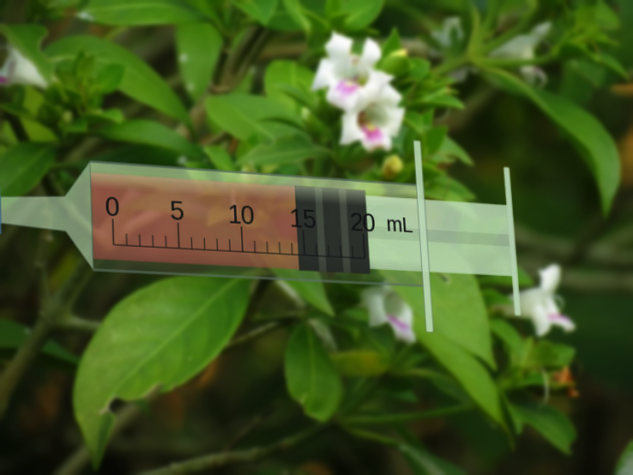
14.5mL
